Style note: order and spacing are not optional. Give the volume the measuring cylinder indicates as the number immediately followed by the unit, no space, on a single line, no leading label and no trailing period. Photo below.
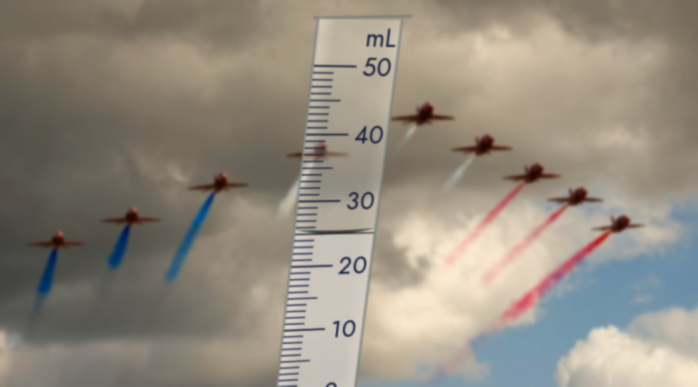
25mL
